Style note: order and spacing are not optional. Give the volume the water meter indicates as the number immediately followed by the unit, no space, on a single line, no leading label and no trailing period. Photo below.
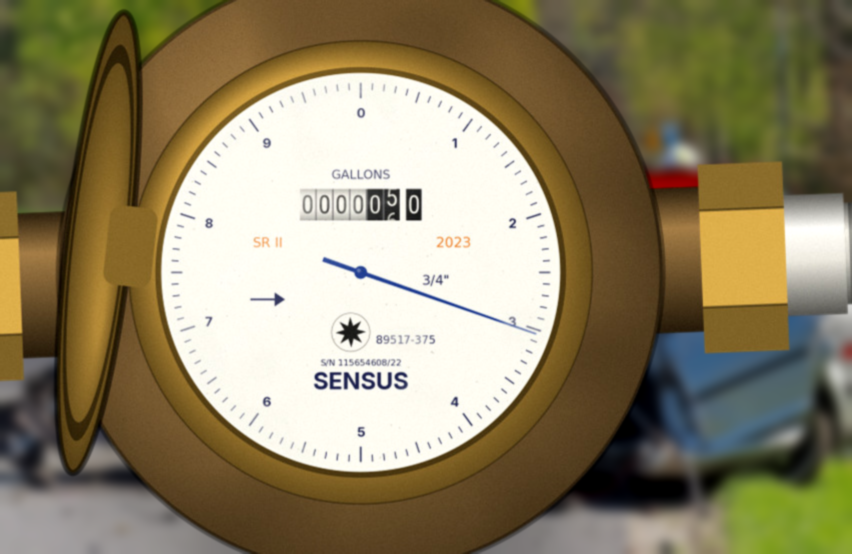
53.0gal
